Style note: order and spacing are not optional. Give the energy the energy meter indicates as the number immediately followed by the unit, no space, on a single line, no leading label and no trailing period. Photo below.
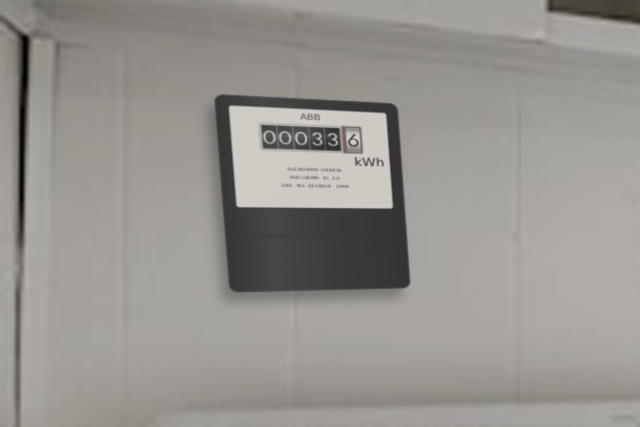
33.6kWh
